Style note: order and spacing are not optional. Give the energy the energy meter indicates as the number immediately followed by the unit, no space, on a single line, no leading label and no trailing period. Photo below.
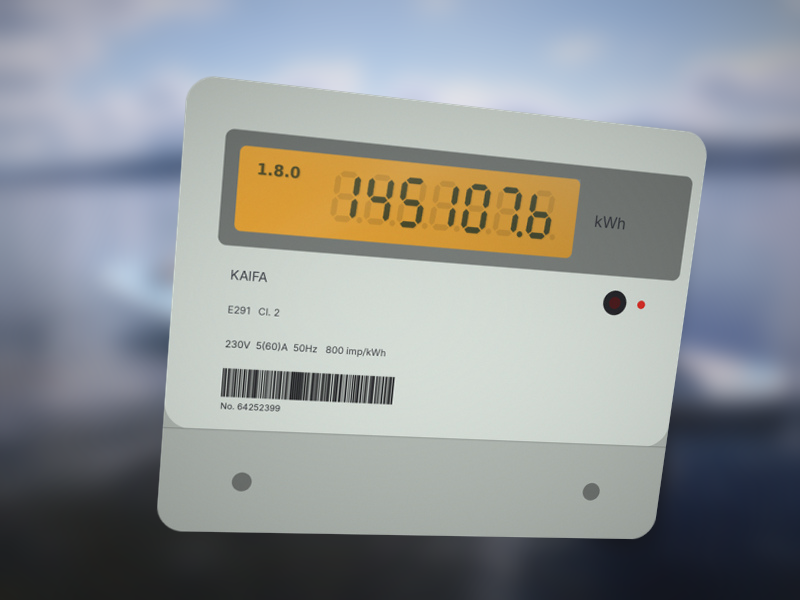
145107.6kWh
